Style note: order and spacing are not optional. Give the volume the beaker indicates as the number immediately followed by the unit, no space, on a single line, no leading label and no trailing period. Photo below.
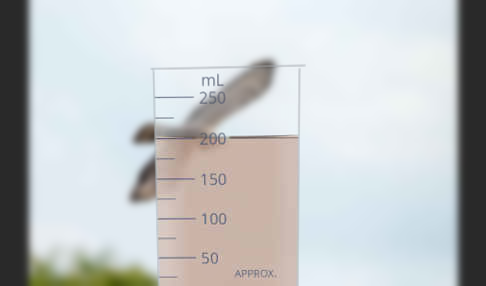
200mL
